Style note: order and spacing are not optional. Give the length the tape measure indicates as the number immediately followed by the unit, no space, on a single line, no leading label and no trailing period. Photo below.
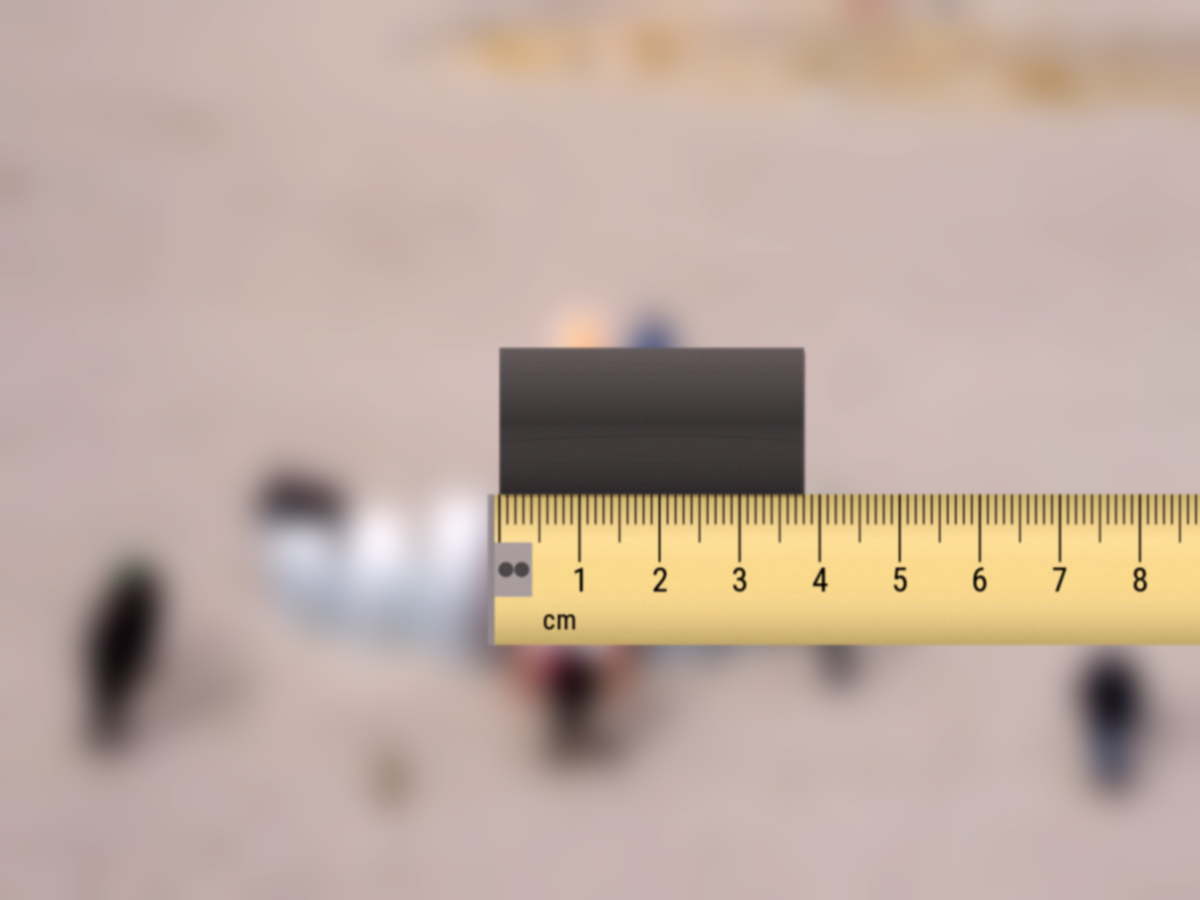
3.8cm
